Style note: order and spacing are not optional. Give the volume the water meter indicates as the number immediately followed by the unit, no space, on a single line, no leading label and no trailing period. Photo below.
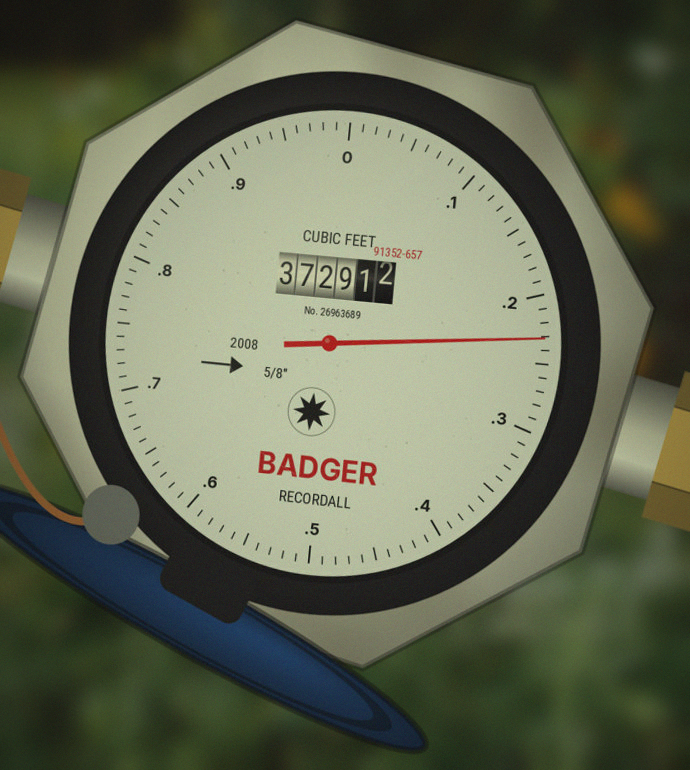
372912.23ft³
